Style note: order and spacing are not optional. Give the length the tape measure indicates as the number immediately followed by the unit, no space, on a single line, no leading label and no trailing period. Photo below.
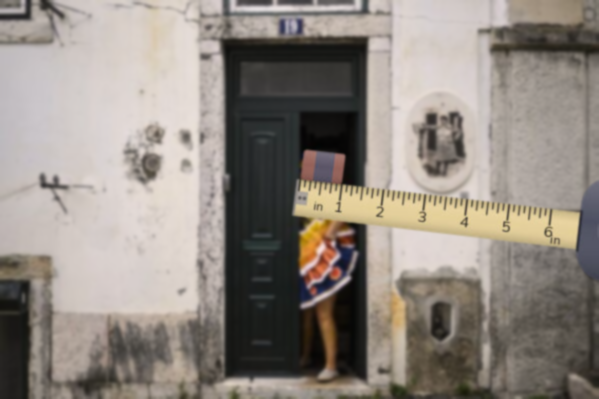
1in
